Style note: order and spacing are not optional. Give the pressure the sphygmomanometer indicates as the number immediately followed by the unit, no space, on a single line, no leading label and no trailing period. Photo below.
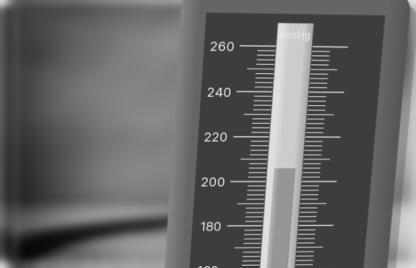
206mmHg
